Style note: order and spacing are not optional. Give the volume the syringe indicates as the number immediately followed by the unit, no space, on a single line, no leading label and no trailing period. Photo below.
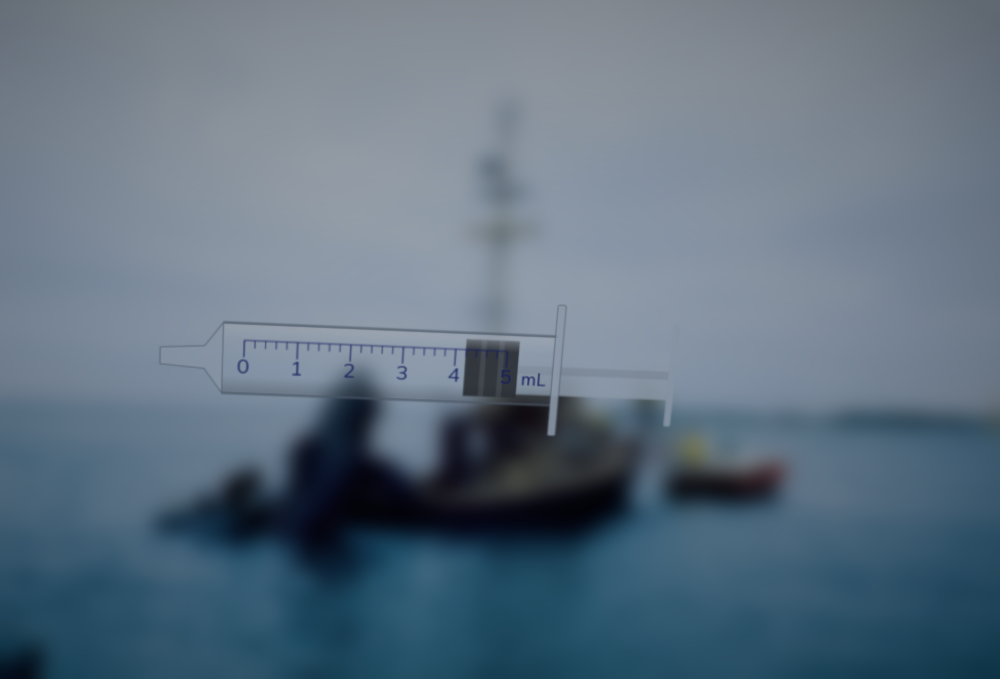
4.2mL
